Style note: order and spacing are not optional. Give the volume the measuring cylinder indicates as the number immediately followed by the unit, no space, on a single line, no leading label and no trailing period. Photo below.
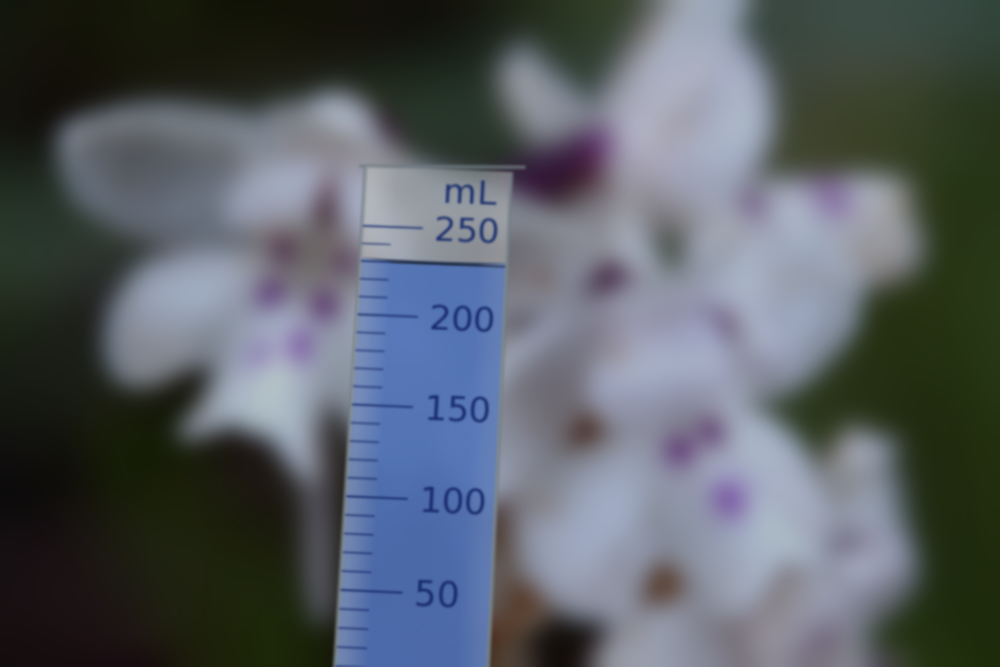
230mL
